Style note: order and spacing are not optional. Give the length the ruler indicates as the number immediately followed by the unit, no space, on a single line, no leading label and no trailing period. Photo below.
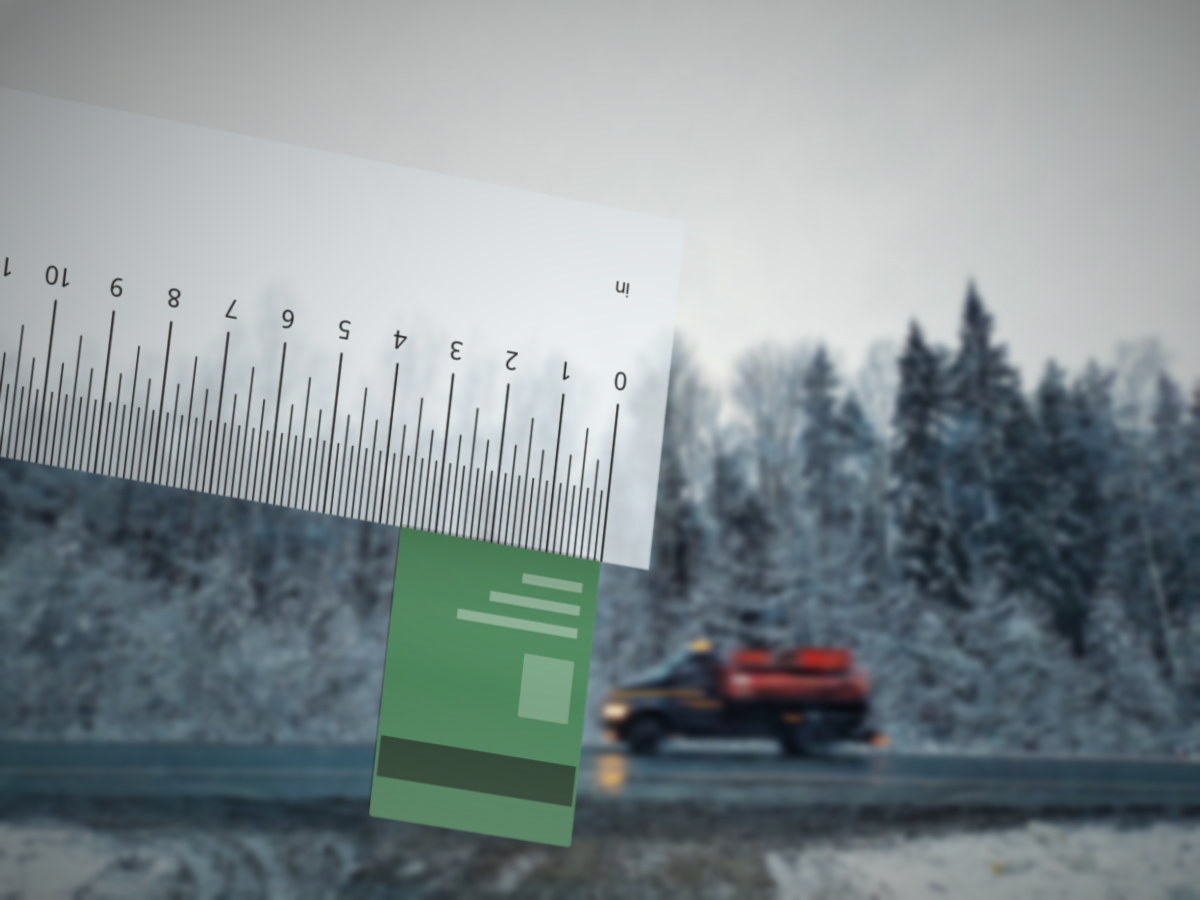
3.625in
